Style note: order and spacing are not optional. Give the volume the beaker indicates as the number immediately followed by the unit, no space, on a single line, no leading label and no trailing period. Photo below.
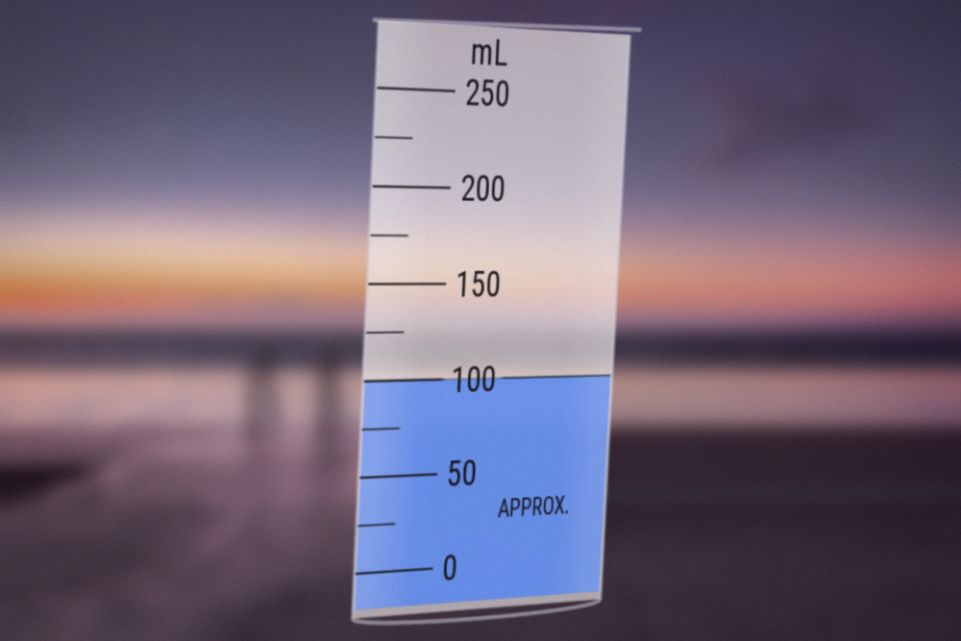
100mL
